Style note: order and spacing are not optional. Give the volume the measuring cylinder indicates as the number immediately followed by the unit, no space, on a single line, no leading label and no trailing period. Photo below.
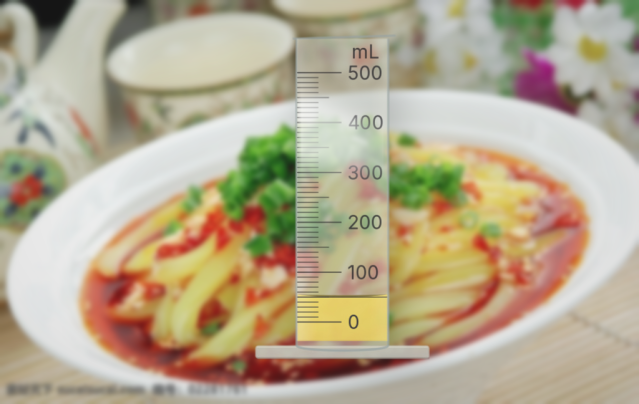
50mL
